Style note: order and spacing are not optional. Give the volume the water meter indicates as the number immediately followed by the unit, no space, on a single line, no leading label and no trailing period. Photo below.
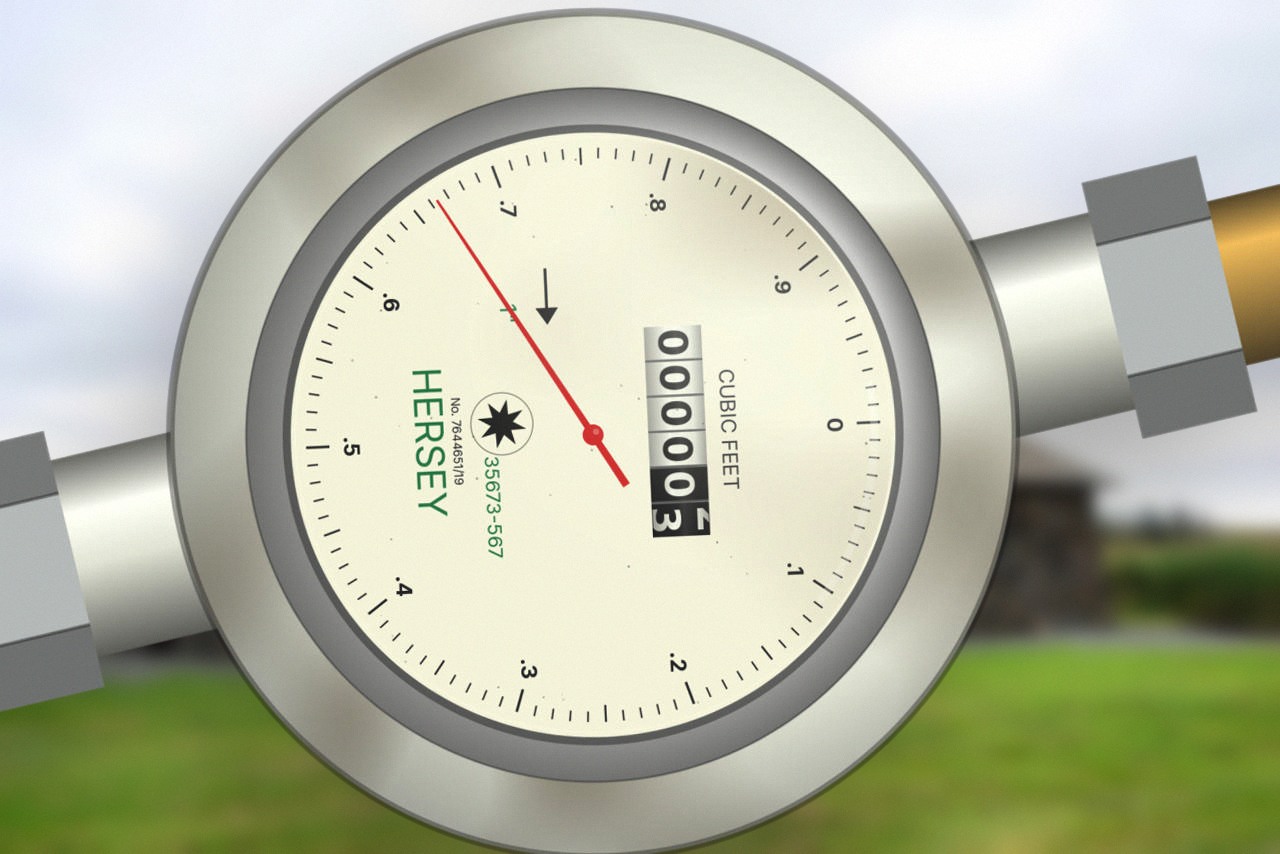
2.66ft³
